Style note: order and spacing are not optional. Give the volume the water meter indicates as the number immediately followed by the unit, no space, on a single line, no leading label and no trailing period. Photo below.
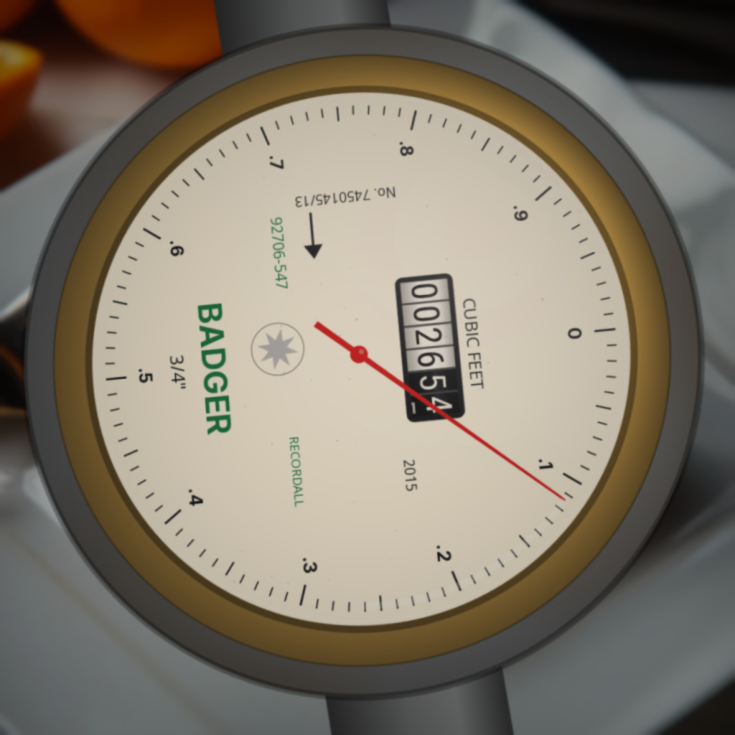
2654.11ft³
